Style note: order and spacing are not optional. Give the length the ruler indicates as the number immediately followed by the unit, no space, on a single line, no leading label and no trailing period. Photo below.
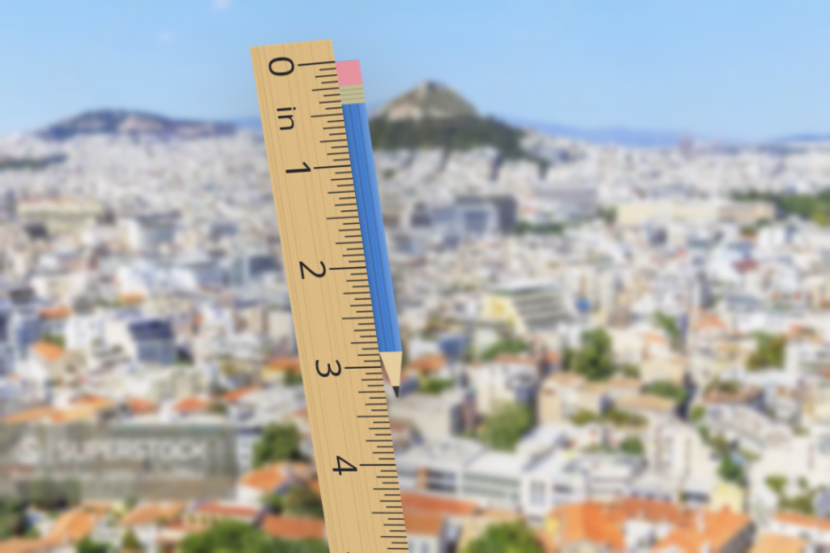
3.3125in
